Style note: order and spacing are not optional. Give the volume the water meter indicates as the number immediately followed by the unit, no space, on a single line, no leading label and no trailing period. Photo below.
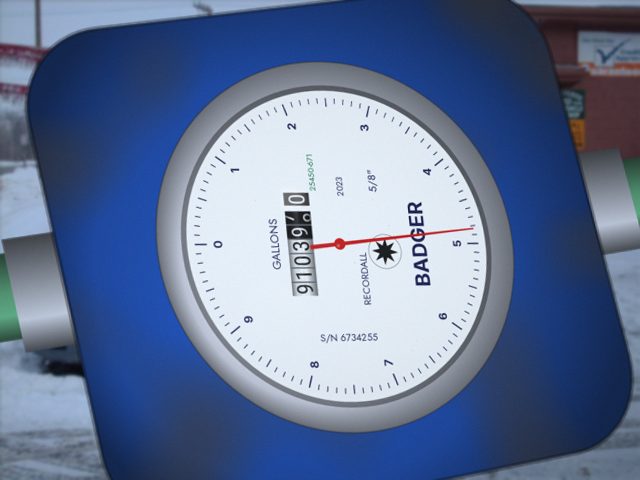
9103974.8gal
